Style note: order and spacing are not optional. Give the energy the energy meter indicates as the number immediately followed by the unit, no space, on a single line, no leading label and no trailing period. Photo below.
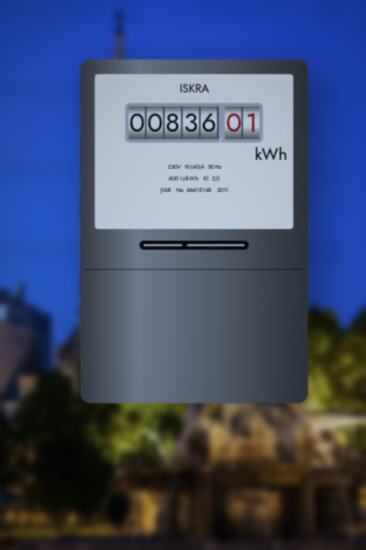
836.01kWh
